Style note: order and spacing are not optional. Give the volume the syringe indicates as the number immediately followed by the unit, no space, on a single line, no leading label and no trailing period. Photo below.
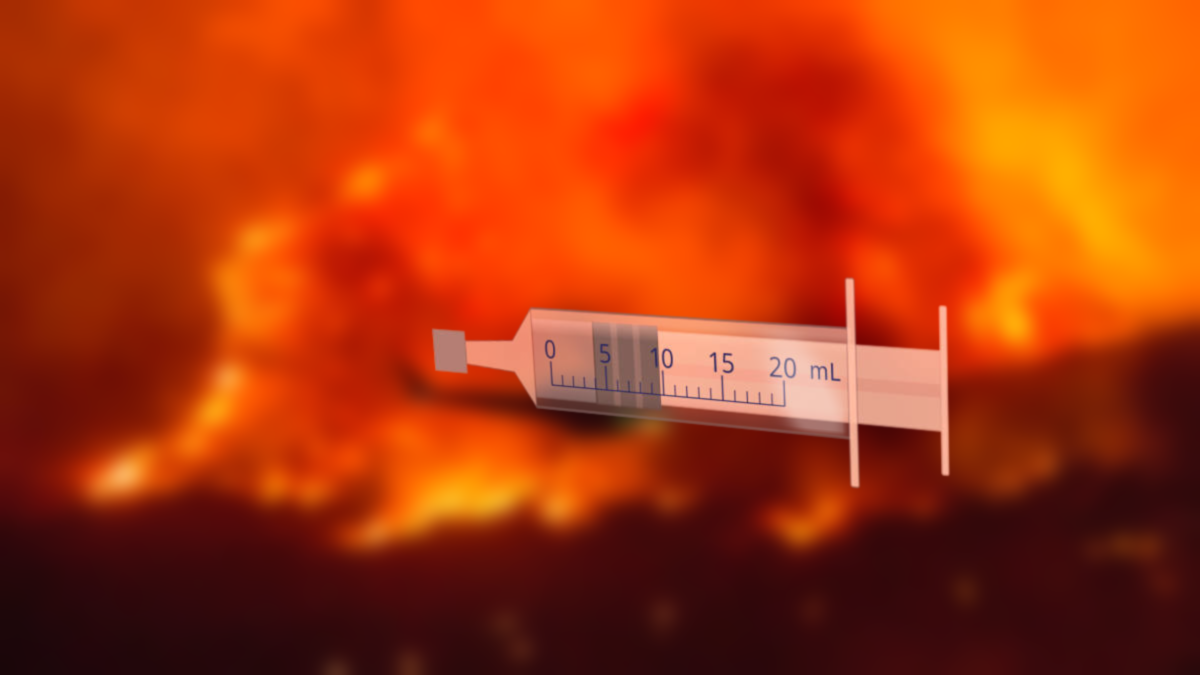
4mL
